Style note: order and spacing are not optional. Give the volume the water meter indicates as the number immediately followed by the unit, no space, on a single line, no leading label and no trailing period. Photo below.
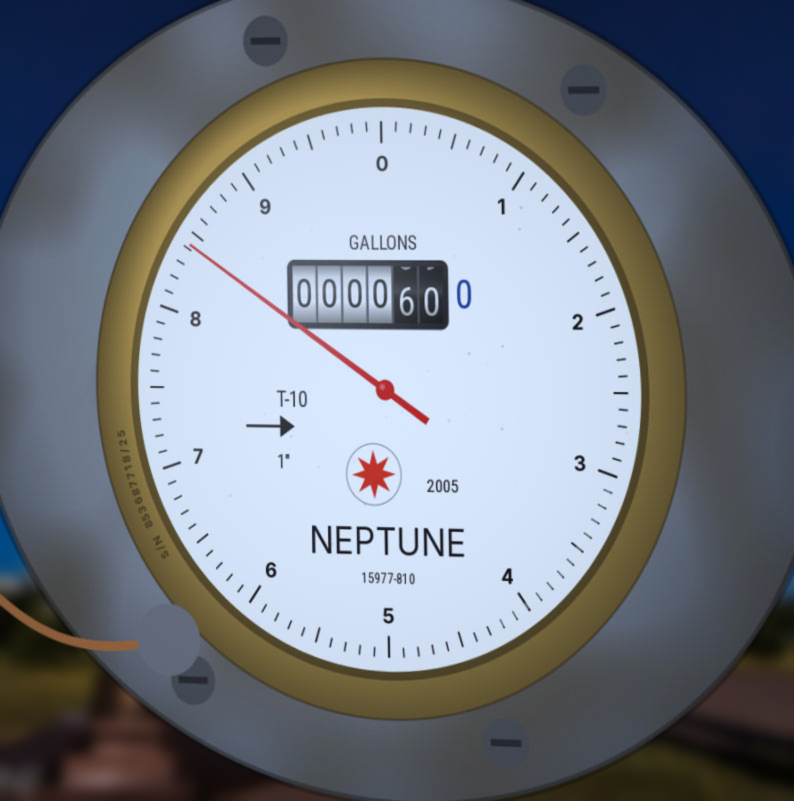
598.4gal
